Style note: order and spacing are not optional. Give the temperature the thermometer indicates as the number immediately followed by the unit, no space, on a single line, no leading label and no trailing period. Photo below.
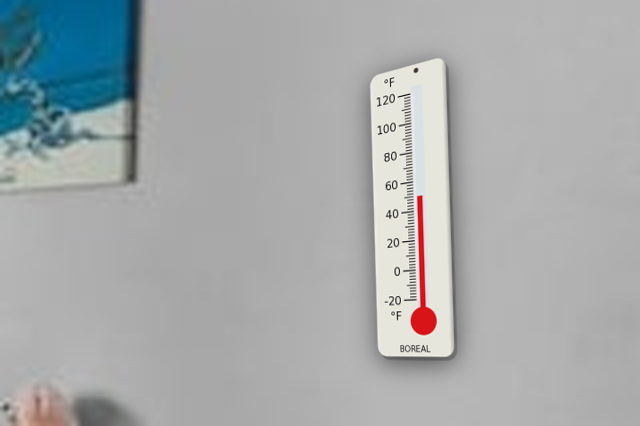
50°F
